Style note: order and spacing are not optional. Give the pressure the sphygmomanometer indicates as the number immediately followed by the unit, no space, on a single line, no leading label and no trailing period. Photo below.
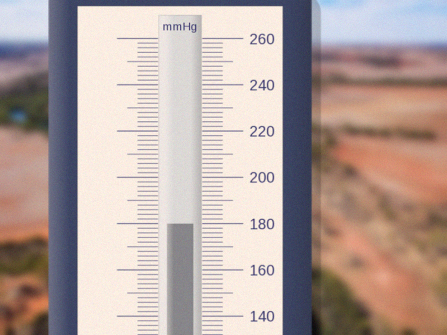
180mmHg
